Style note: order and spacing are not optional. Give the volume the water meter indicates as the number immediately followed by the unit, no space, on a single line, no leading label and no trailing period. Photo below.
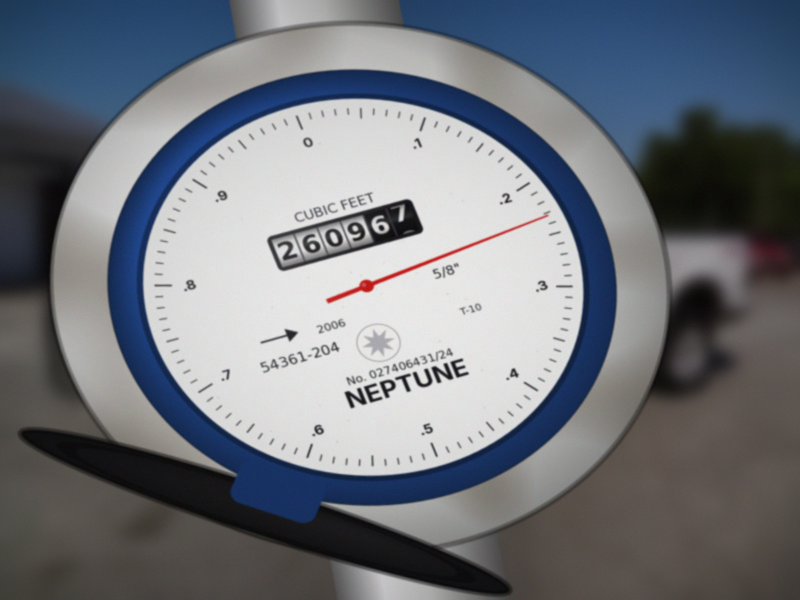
260967.23ft³
